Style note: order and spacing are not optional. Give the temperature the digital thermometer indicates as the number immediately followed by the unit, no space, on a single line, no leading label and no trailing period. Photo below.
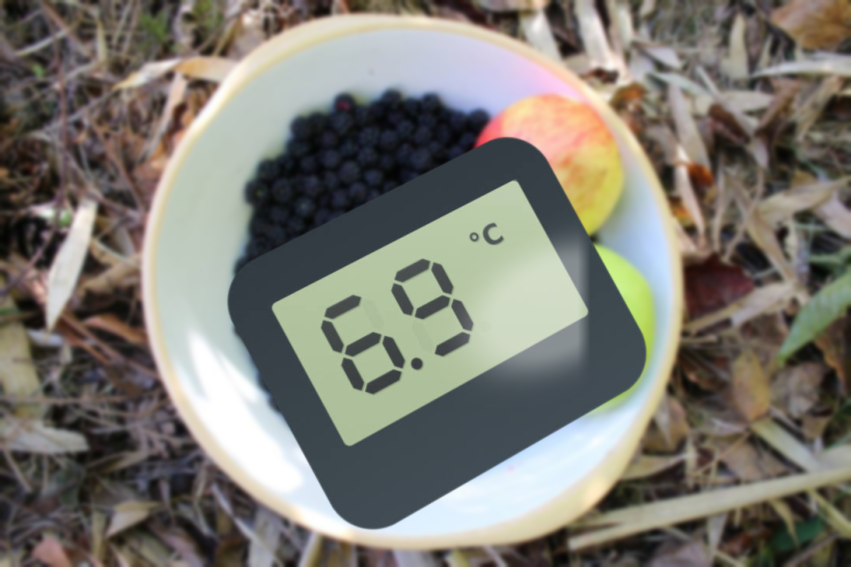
6.9°C
